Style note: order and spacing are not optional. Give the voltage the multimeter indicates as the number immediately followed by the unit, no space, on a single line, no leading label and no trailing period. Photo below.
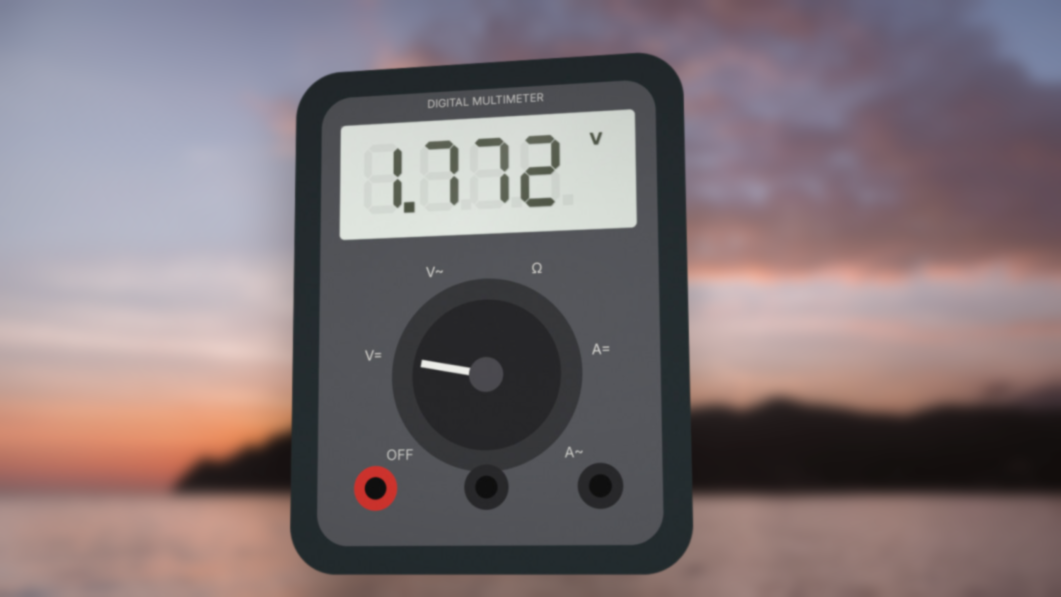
1.772V
